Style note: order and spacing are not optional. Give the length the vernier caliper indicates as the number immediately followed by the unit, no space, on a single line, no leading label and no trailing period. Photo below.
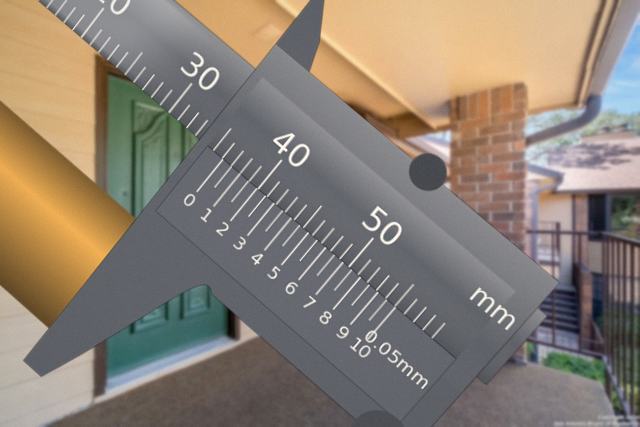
36.1mm
